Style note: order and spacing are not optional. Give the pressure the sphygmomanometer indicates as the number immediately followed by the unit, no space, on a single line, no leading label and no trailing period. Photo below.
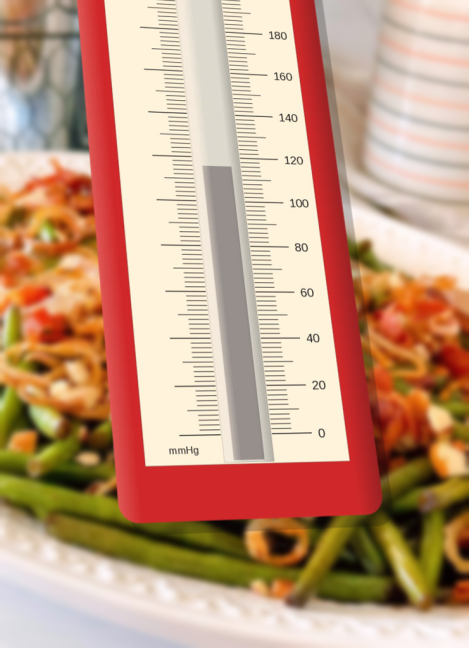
116mmHg
